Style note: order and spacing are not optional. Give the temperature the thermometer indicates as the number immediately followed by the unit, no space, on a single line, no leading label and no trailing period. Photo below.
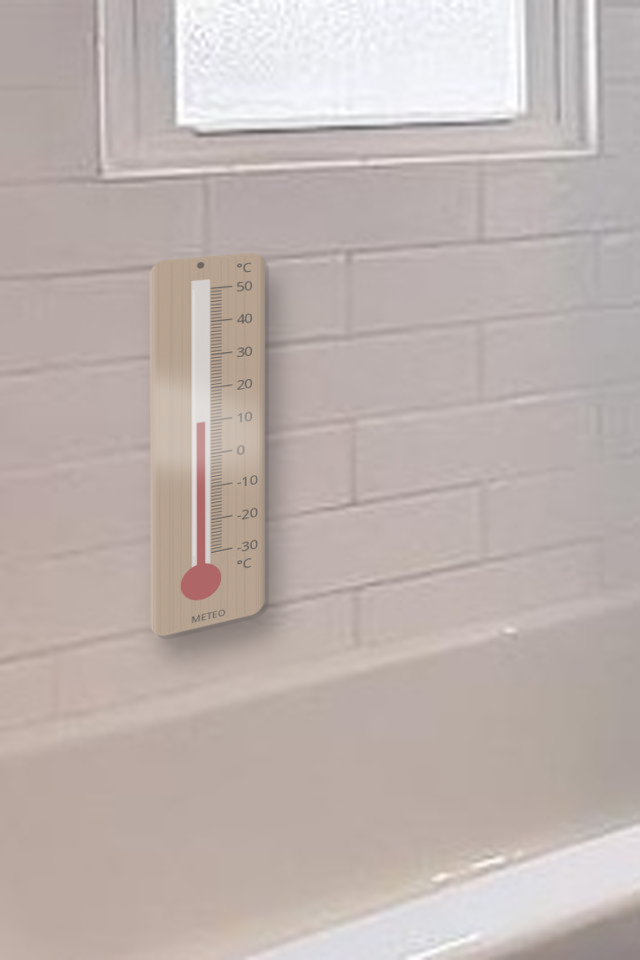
10°C
